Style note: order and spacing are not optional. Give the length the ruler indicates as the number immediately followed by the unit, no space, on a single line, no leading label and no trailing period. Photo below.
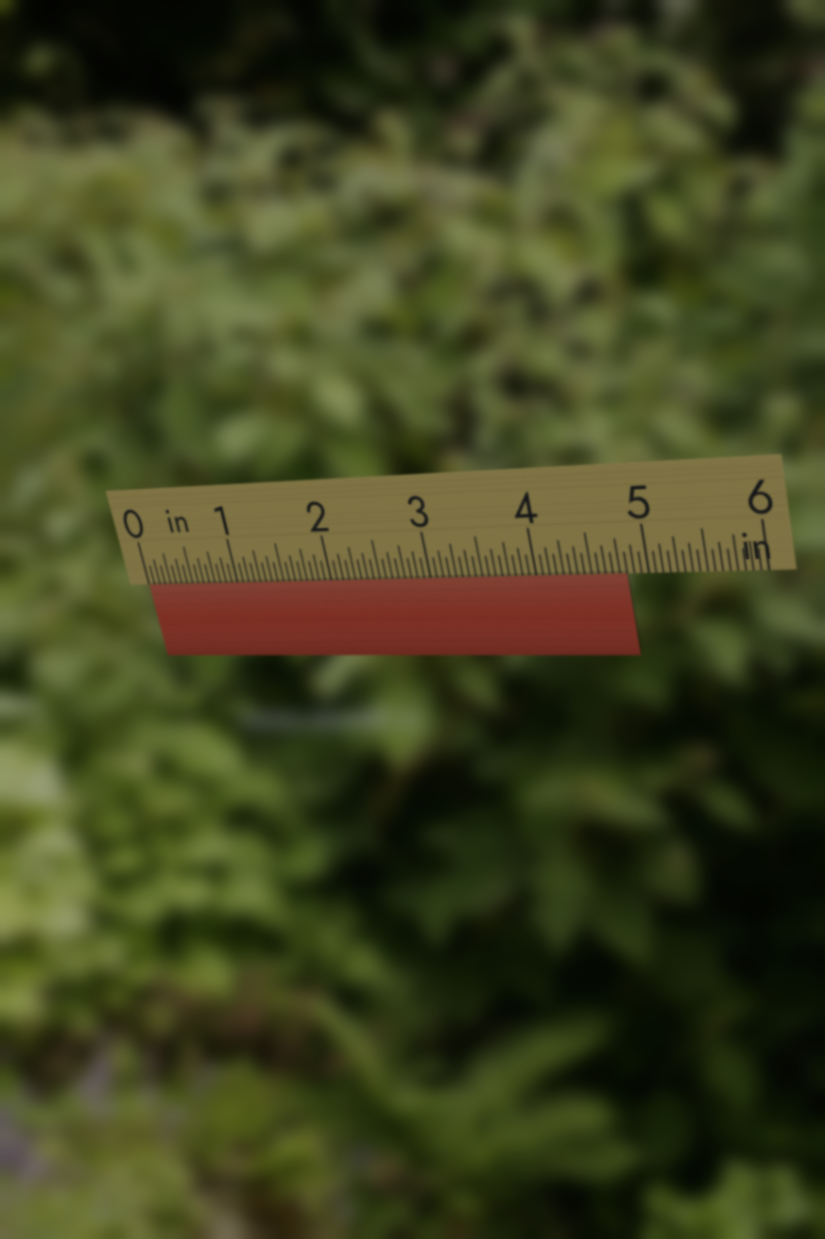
4.8125in
